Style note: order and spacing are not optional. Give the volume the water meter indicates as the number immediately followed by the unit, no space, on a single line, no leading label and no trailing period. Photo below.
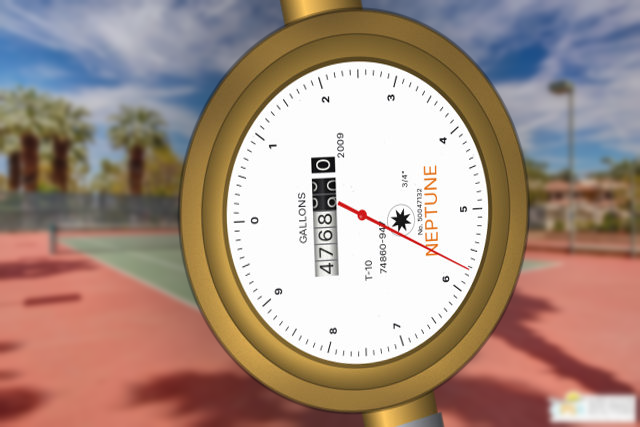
4768895.7gal
